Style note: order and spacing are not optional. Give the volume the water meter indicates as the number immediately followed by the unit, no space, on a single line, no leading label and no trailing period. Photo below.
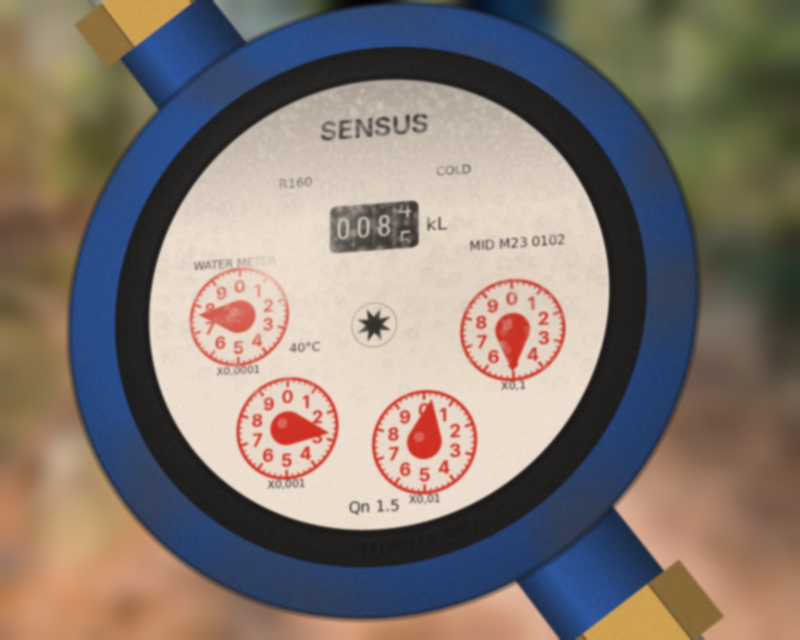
84.5027kL
